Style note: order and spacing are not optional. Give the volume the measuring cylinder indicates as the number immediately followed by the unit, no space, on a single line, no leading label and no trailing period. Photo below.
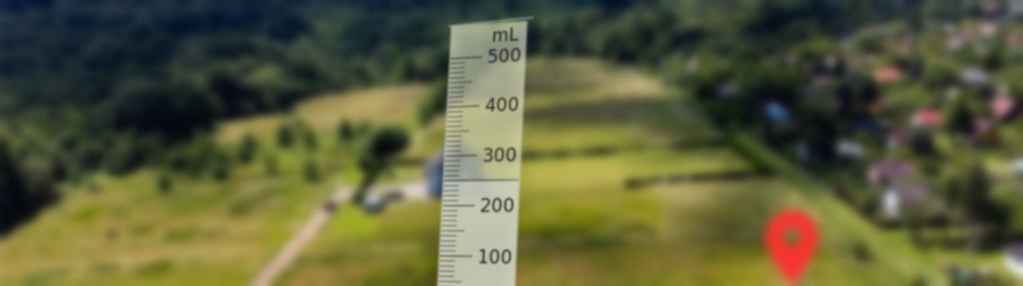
250mL
